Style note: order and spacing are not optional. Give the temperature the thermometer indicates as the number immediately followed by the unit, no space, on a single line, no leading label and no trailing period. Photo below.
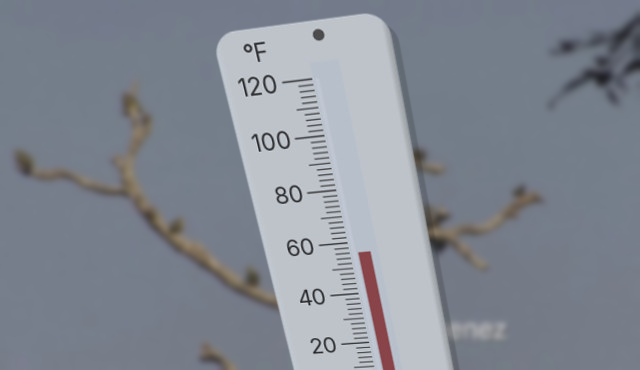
56°F
